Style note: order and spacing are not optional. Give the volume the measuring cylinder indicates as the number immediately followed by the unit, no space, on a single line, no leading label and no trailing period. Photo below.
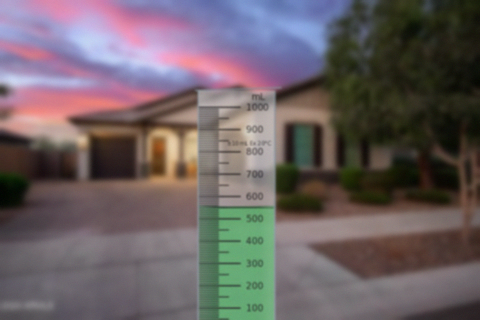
550mL
